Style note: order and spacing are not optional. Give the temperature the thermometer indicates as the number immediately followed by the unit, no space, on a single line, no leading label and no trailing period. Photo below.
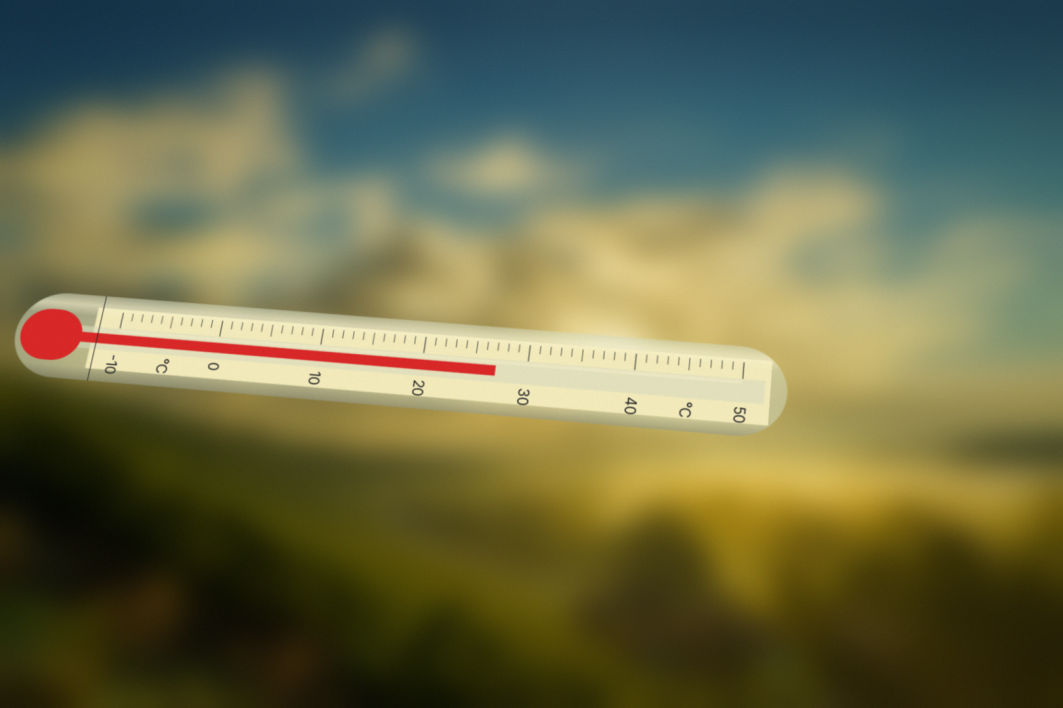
27°C
